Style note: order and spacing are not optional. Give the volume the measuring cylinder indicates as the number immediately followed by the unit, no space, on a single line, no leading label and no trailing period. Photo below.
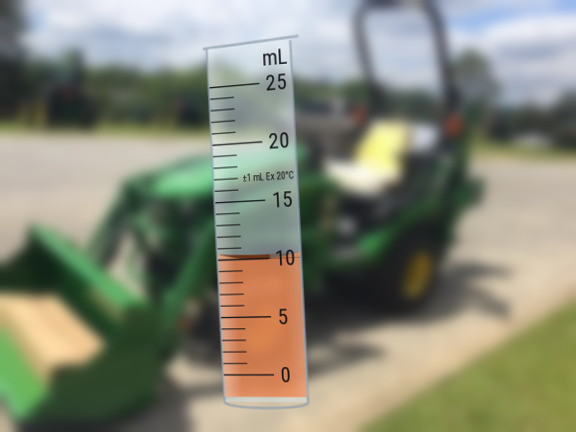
10mL
